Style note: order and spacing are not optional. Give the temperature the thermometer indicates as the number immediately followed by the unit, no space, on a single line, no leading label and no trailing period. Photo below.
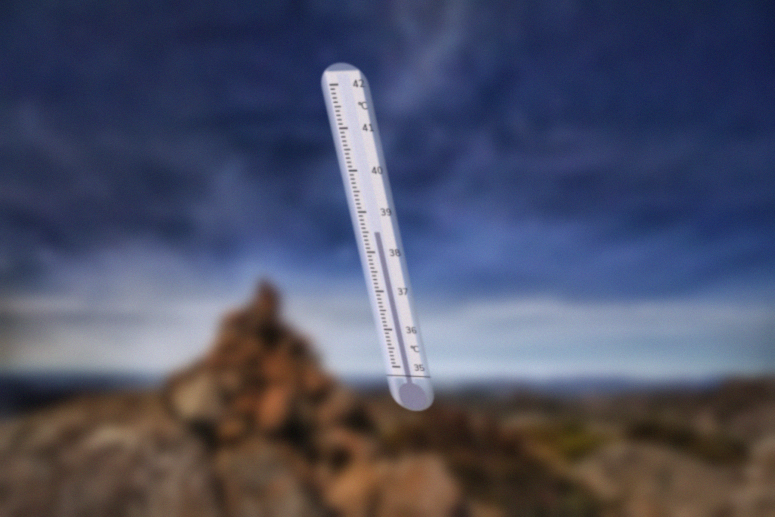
38.5°C
